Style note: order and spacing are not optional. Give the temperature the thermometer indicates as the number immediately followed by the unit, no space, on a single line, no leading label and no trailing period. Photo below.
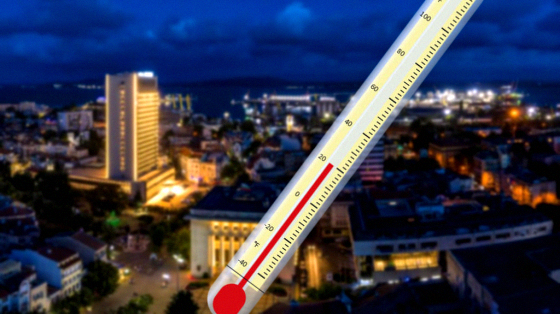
20°F
